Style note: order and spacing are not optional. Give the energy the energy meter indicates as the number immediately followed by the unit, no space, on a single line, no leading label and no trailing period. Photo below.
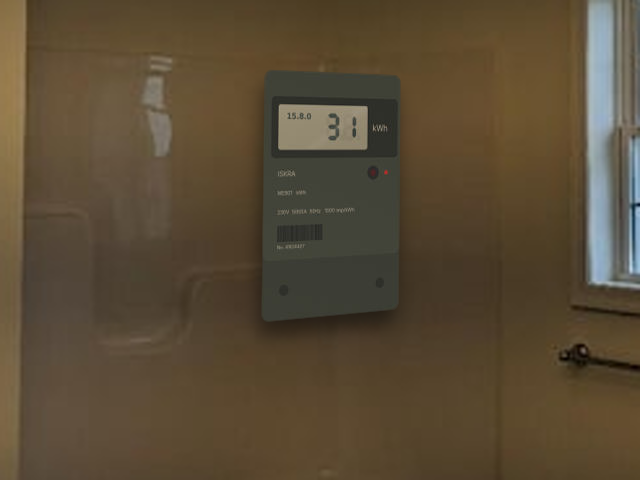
31kWh
